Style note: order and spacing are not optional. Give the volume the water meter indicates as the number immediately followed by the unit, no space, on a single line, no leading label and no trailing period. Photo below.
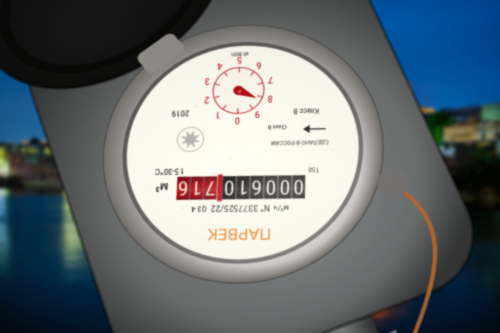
610.7168m³
